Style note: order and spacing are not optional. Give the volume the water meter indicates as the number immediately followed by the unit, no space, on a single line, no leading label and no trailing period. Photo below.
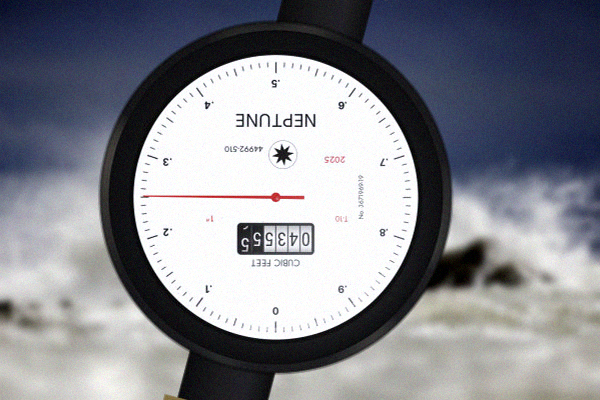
43555.25ft³
